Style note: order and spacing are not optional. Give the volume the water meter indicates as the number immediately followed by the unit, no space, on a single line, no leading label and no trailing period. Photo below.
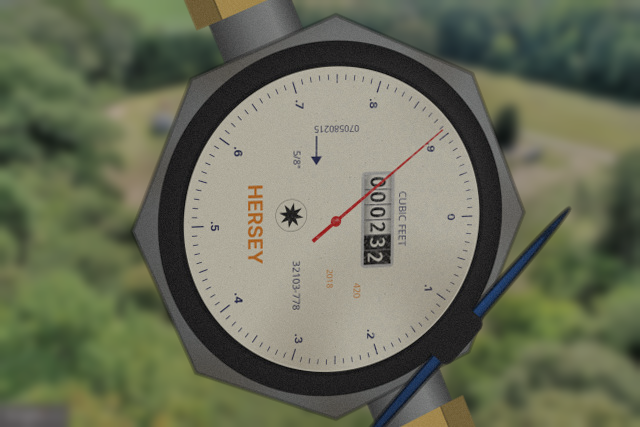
231.89ft³
